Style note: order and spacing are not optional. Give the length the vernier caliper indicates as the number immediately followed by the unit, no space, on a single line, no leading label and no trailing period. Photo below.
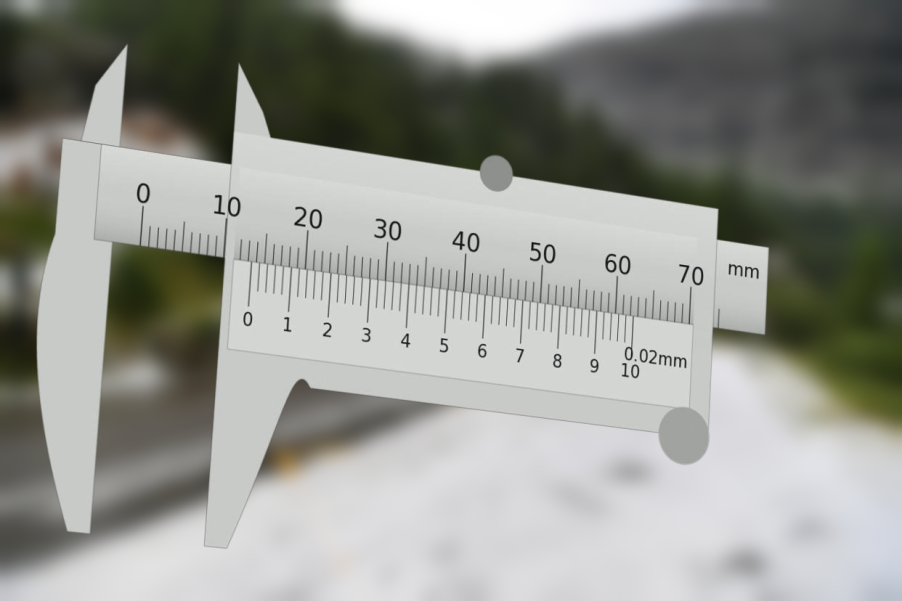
13.4mm
